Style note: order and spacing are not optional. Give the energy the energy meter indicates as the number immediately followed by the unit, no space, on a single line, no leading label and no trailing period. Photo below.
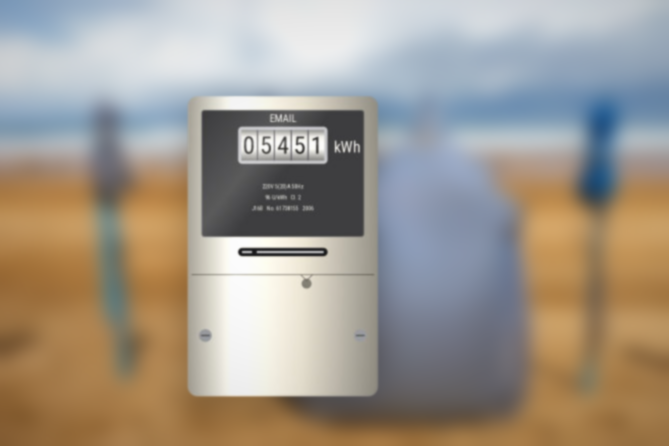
5451kWh
